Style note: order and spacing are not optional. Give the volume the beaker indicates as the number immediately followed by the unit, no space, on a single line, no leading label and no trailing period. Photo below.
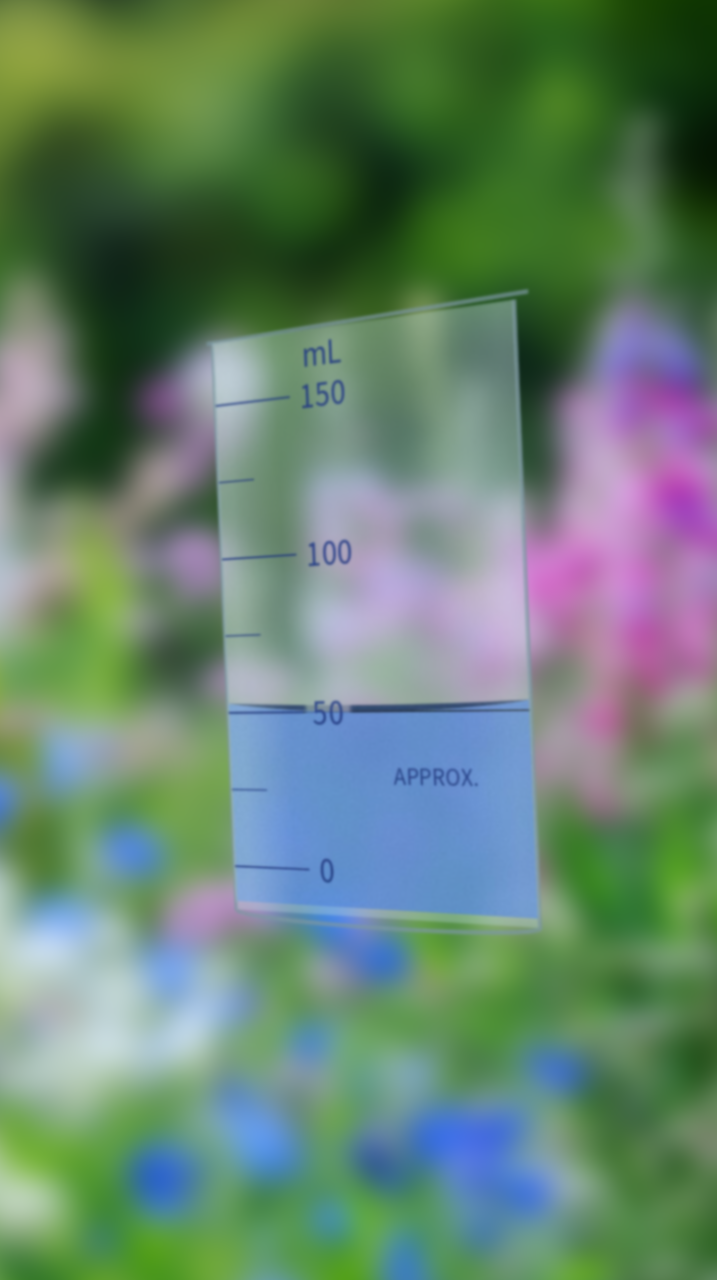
50mL
